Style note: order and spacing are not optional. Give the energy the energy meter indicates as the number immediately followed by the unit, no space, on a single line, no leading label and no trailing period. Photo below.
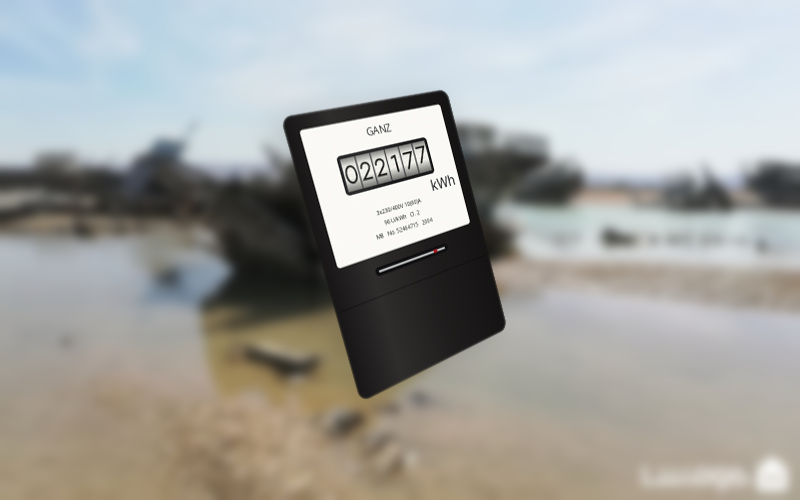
22177kWh
